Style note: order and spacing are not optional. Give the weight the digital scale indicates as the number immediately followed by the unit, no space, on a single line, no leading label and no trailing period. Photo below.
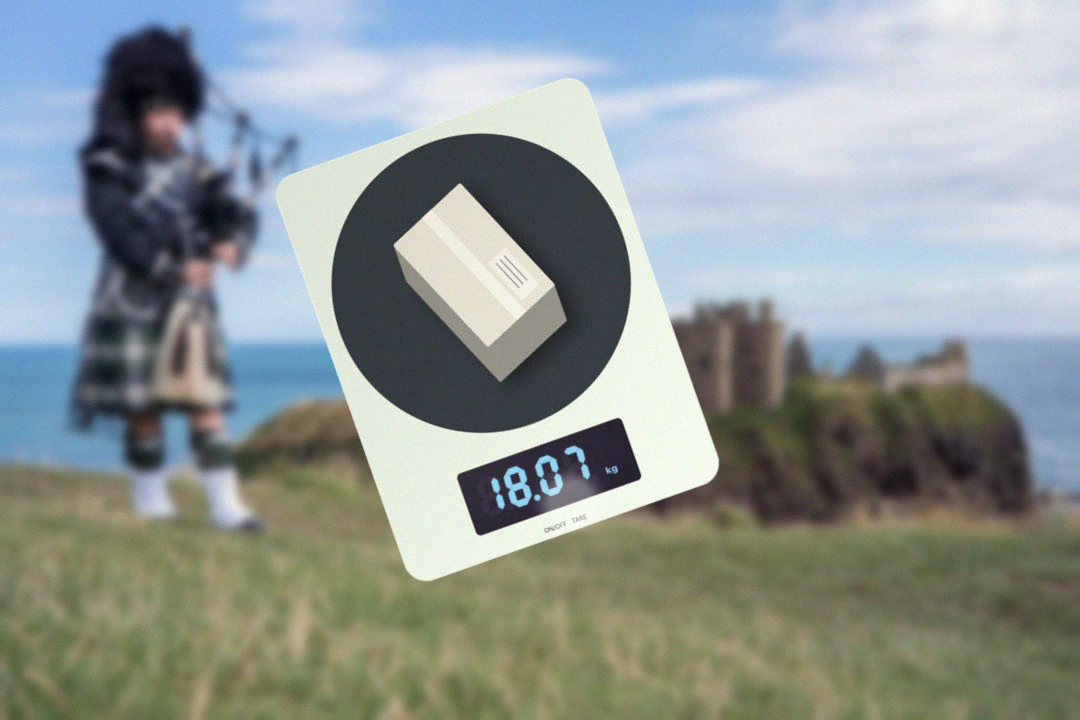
18.07kg
